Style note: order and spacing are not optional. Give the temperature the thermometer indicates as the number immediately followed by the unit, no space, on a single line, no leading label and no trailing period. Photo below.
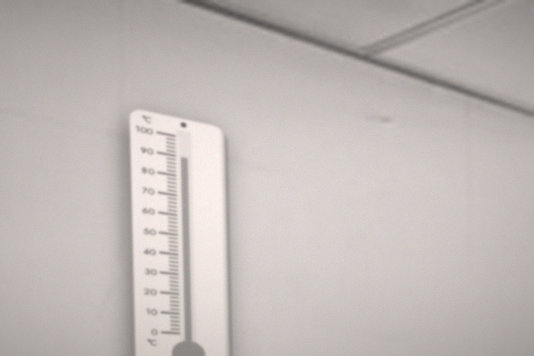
90°C
